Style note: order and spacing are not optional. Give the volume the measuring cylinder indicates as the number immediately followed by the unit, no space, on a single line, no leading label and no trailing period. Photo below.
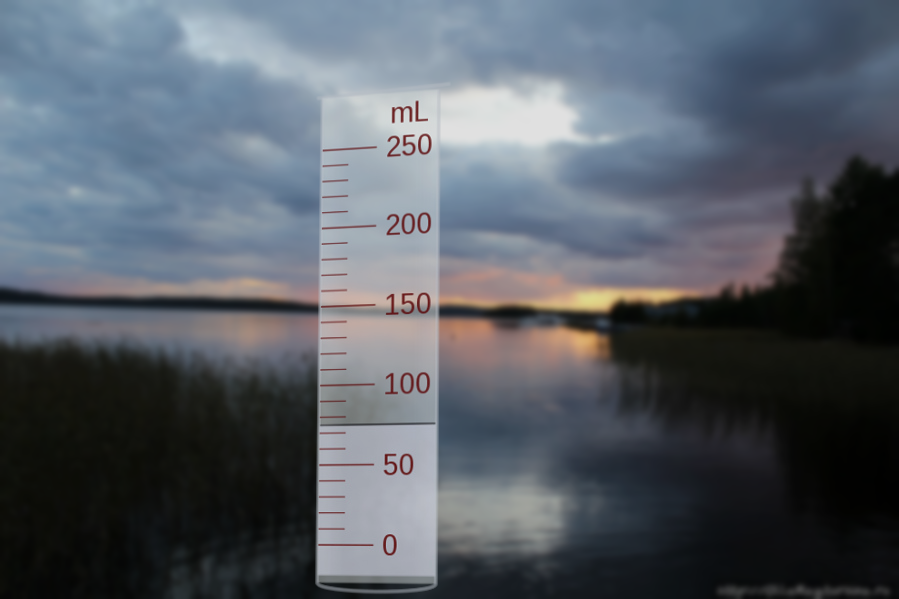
75mL
